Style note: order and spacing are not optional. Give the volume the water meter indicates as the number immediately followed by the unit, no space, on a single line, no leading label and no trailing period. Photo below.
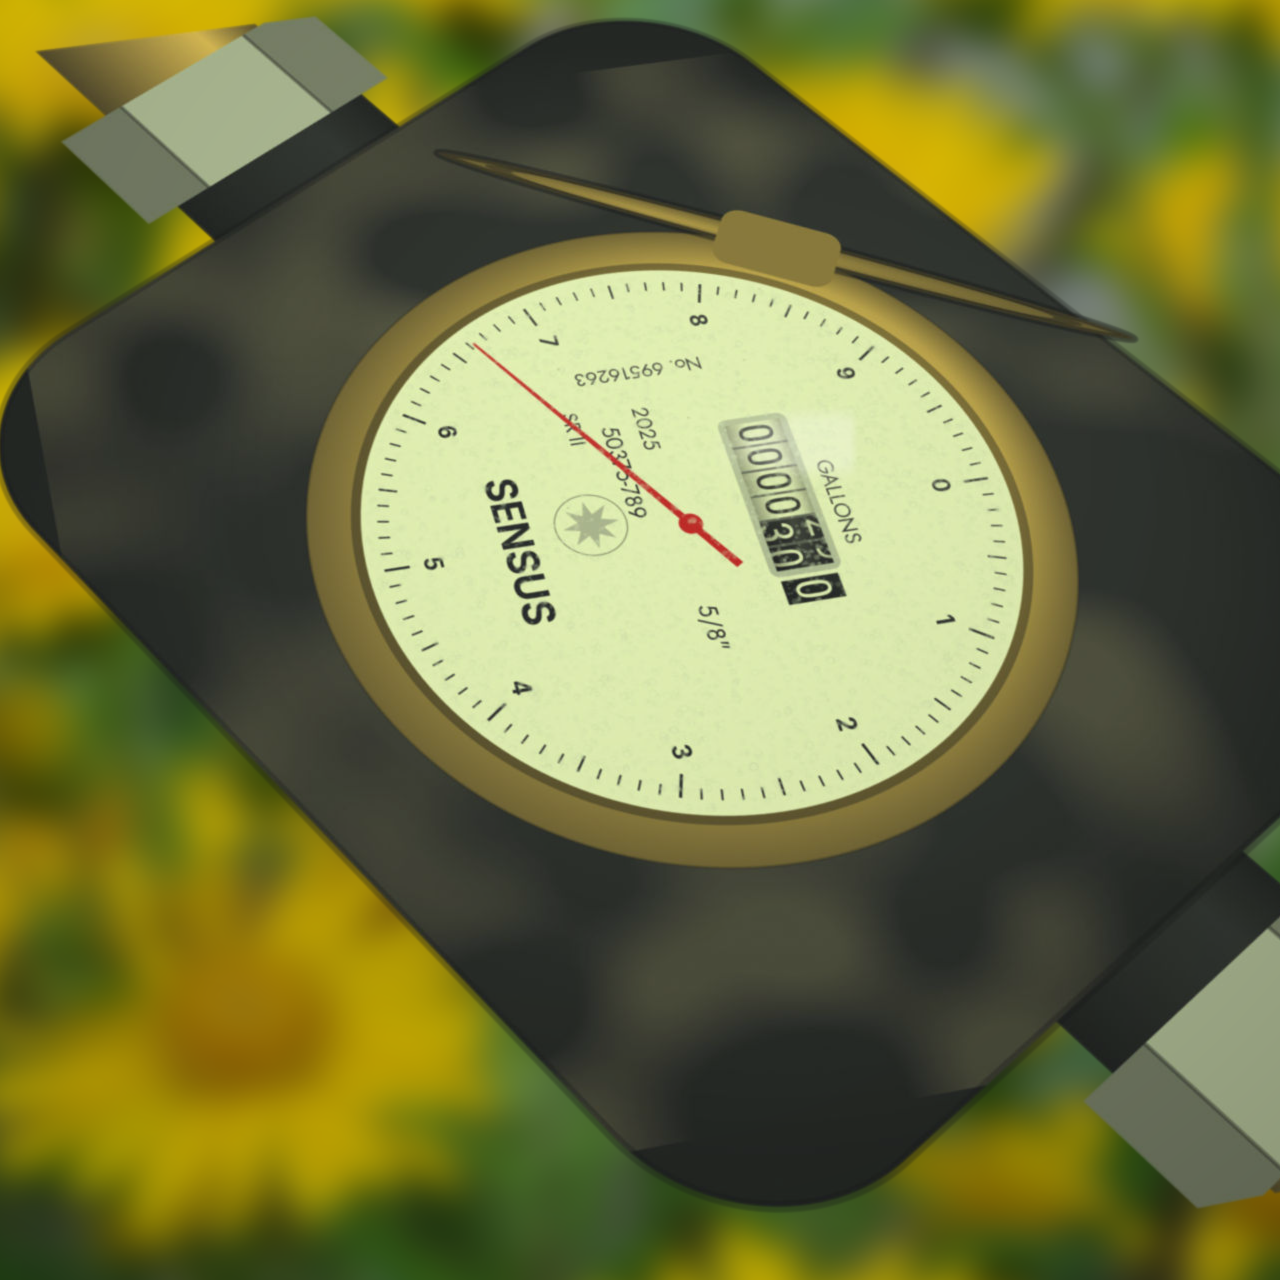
296.6gal
